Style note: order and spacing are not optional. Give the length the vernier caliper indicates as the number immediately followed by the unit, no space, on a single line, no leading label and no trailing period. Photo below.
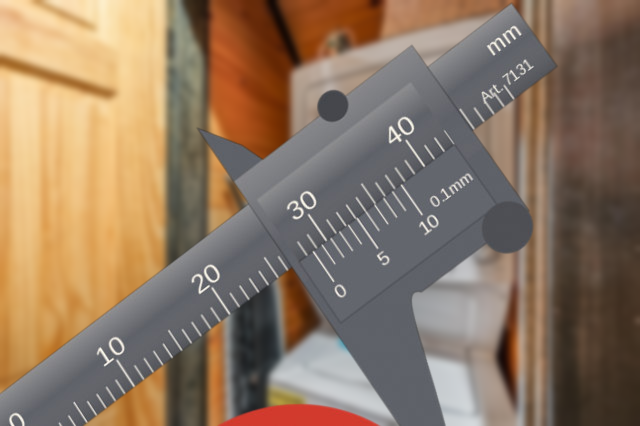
28.6mm
